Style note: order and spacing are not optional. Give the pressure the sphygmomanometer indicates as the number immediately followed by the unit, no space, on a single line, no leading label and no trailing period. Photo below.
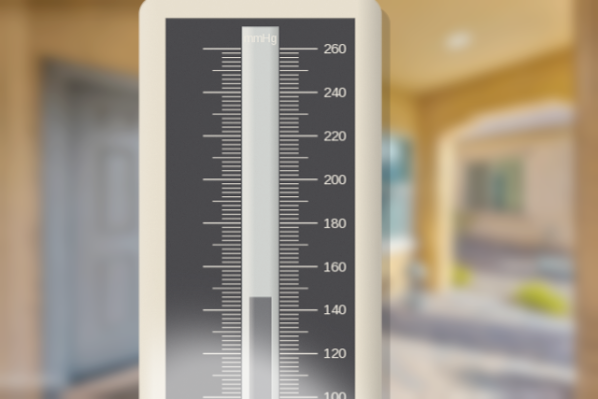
146mmHg
